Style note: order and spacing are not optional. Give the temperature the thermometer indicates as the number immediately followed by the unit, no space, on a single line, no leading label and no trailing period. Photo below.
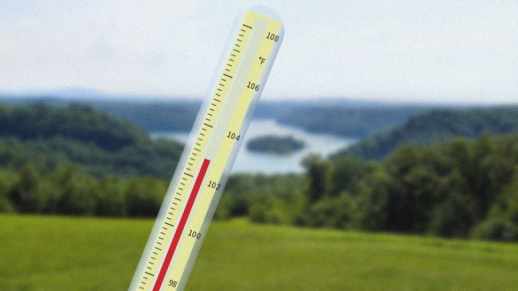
102.8°F
